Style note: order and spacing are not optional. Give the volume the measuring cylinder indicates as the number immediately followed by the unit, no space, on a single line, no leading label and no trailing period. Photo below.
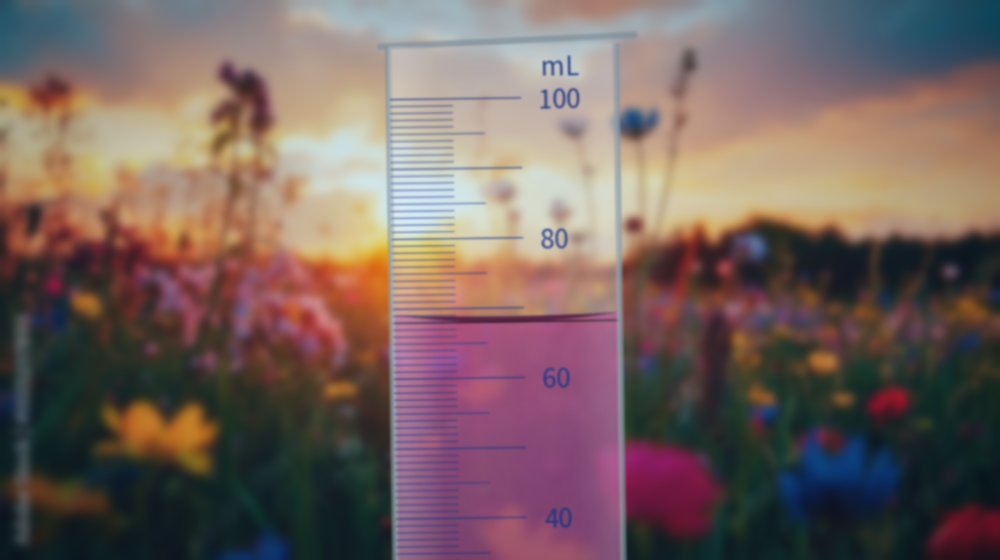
68mL
